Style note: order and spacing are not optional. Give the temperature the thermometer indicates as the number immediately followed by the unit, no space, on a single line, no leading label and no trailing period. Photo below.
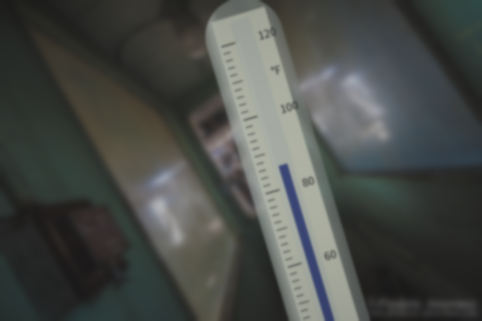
86°F
